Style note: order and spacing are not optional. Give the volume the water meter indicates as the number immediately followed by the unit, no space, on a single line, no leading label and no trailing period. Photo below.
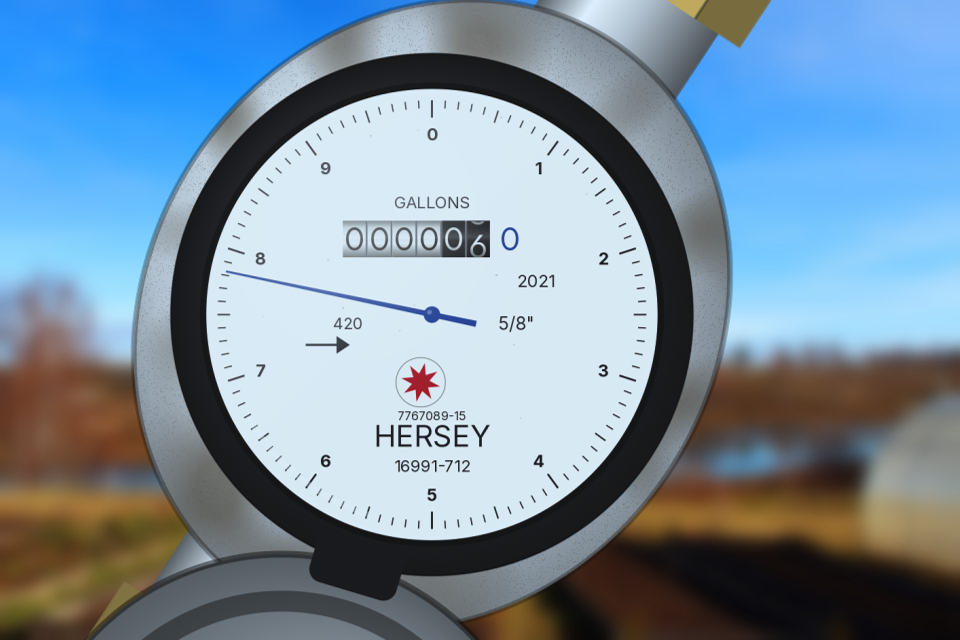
57.8gal
